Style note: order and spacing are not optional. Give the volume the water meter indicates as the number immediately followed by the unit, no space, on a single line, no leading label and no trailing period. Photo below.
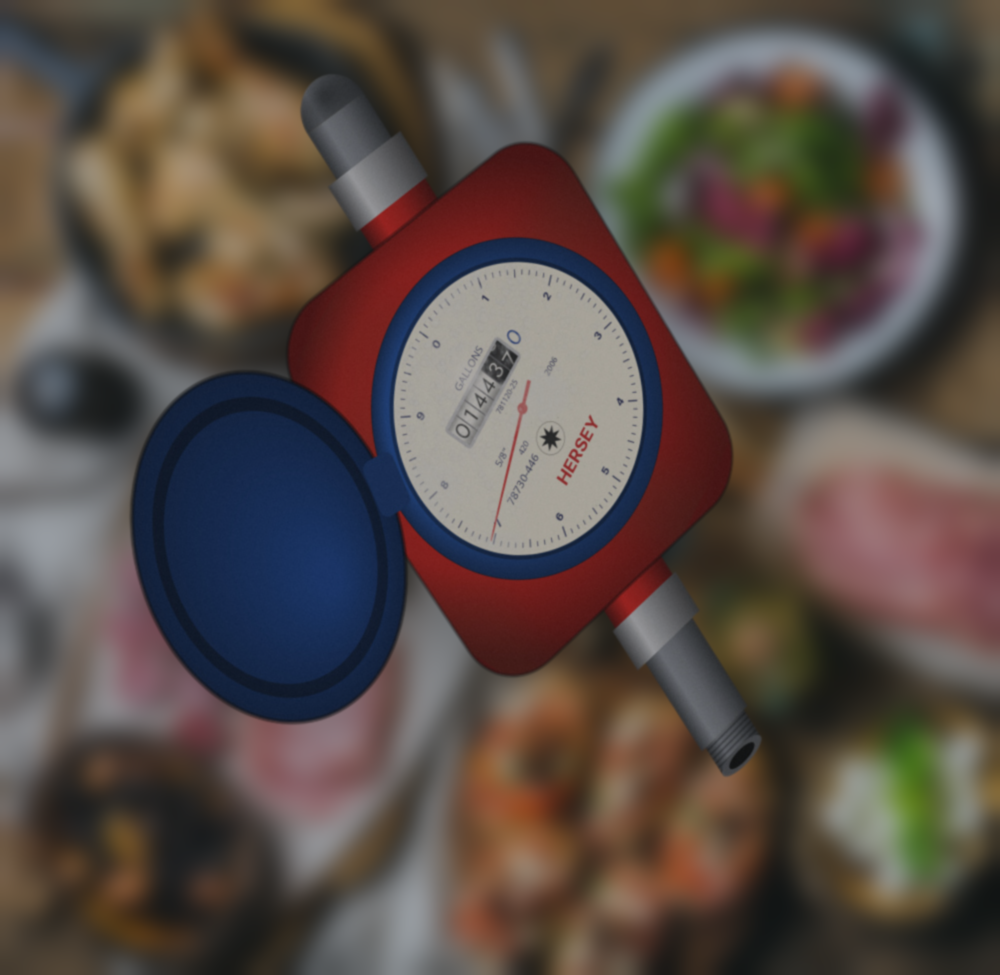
144367.0gal
